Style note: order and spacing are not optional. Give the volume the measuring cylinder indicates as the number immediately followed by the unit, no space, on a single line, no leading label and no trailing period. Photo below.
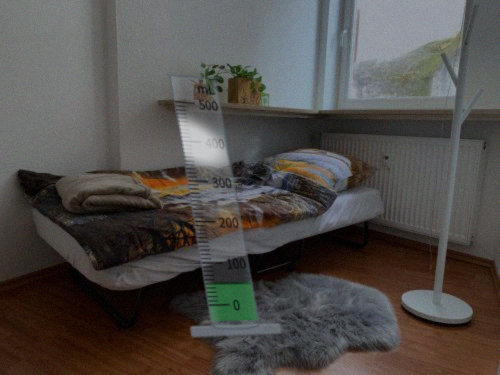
50mL
